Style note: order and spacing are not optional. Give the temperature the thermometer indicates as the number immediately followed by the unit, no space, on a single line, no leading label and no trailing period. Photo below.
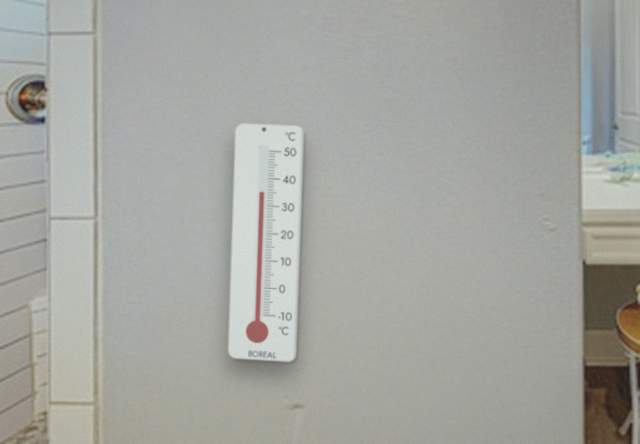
35°C
